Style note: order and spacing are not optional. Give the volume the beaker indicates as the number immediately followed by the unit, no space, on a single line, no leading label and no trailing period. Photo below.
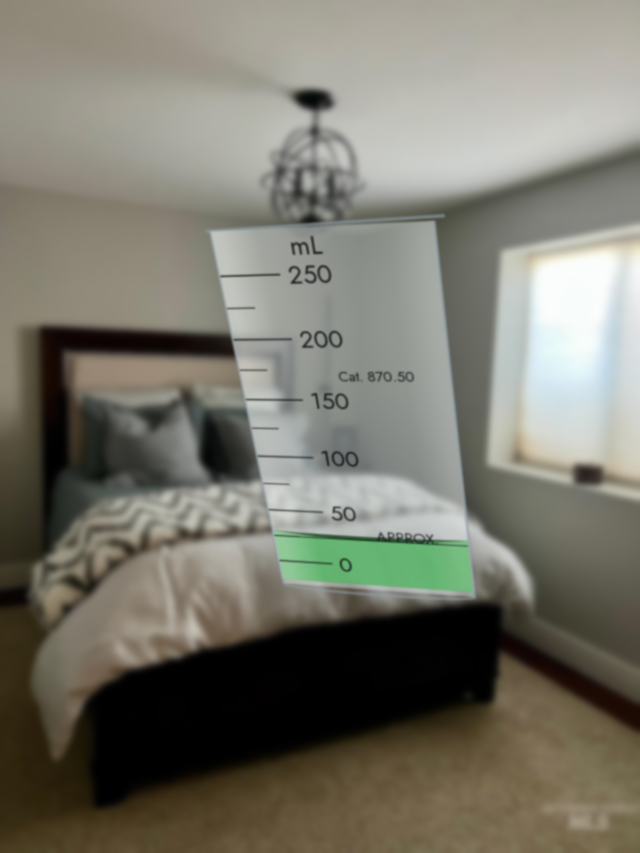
25mL
